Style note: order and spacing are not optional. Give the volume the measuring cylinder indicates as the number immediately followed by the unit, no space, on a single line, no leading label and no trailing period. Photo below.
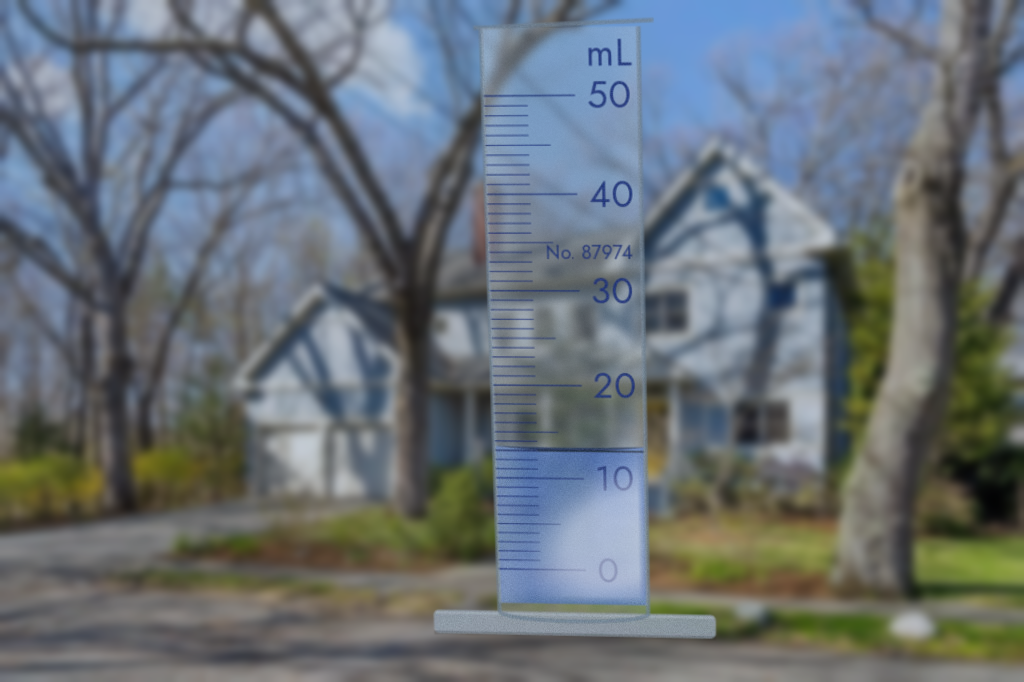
13mL
